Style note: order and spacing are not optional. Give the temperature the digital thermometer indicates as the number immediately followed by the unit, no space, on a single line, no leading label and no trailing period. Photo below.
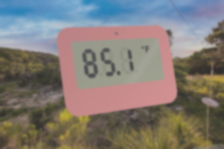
85.1°F
